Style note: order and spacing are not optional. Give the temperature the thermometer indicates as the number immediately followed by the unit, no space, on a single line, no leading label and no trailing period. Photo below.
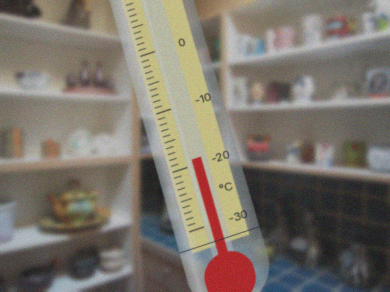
-19°C
